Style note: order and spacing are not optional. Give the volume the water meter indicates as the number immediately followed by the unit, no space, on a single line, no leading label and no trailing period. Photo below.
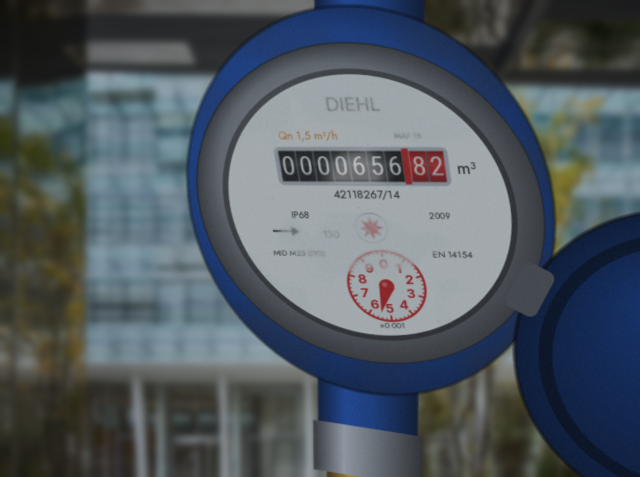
656.825m³
